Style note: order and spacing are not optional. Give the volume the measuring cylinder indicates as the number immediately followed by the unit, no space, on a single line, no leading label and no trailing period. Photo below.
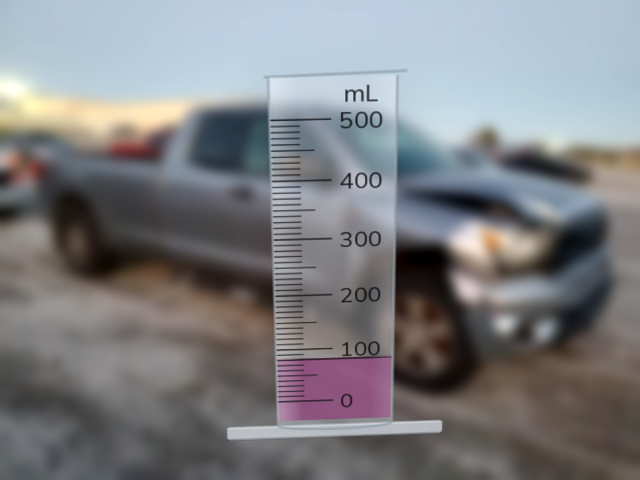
80mL
